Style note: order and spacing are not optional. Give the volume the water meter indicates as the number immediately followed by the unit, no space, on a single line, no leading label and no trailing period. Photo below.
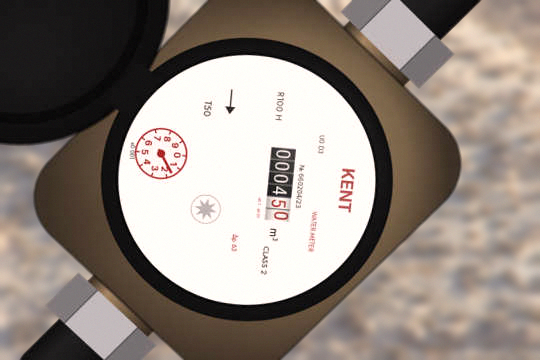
4.501m³
